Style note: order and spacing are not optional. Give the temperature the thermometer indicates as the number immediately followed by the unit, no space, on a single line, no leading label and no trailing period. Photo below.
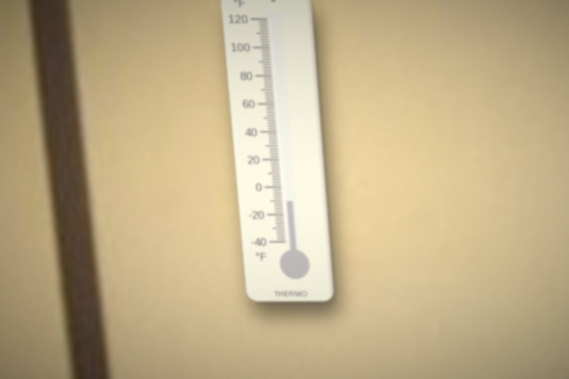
-10°F
